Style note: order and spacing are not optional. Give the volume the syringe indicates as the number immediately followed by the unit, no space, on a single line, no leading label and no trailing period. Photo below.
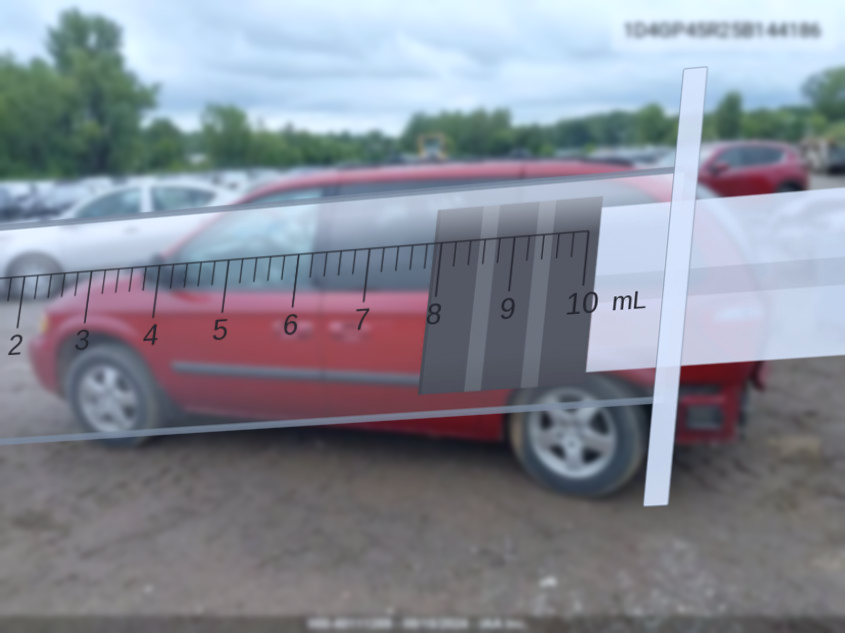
7.9mL
